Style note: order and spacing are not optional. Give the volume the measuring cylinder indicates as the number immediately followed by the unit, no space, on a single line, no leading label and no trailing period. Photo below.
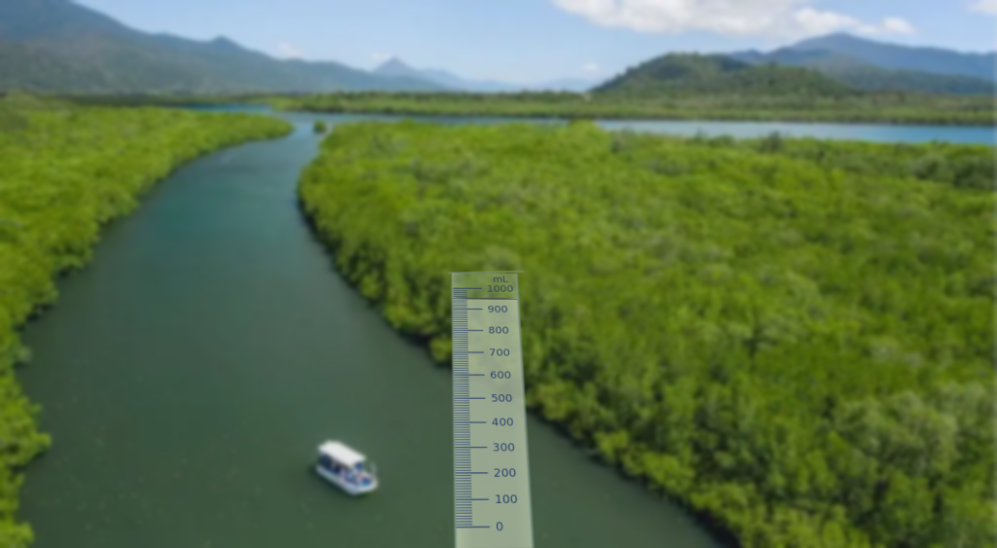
950mL
